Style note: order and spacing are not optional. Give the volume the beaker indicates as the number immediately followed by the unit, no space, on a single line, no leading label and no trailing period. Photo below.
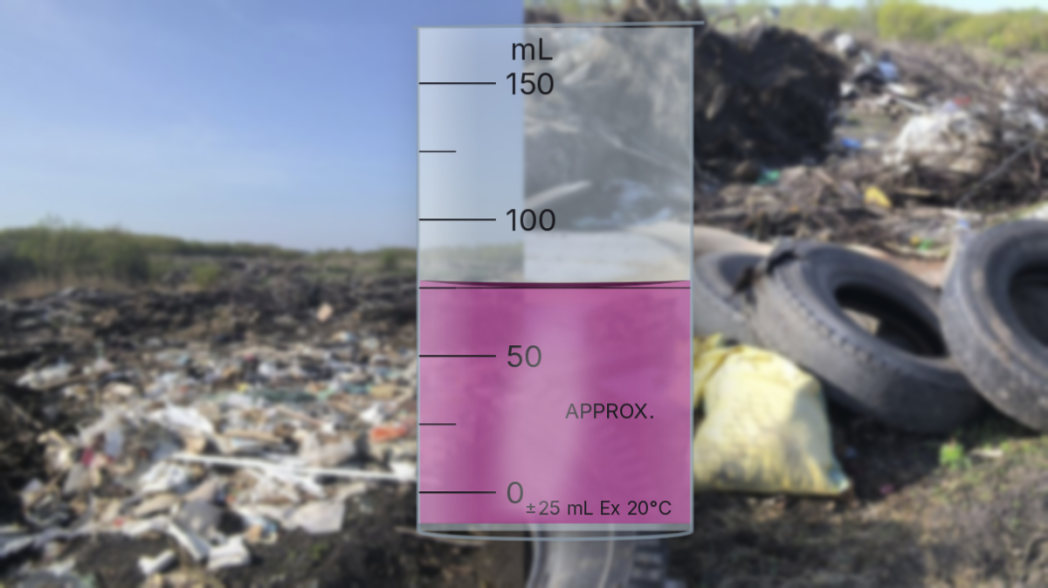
75mL
